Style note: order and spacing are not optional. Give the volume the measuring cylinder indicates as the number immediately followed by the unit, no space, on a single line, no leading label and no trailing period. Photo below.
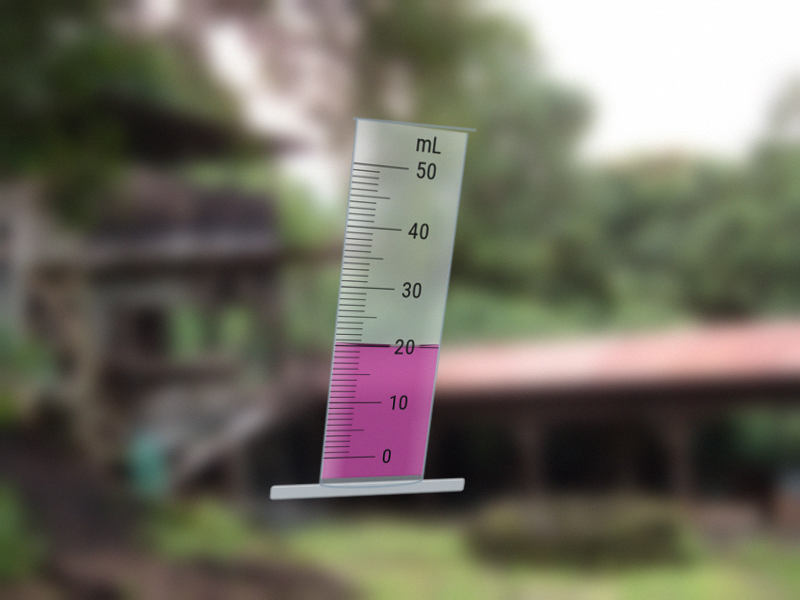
20mL
